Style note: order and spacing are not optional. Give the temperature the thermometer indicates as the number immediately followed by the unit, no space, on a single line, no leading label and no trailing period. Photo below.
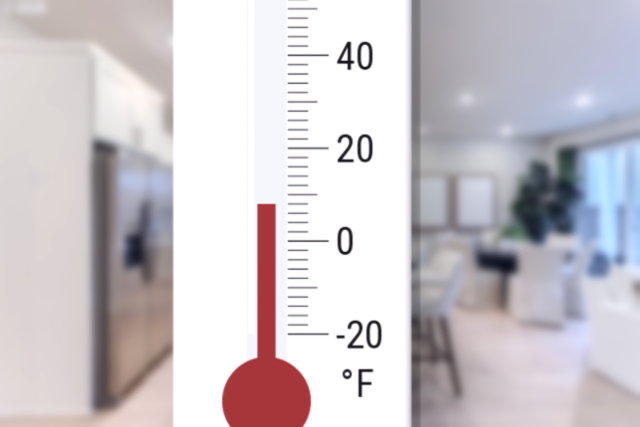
8°F
